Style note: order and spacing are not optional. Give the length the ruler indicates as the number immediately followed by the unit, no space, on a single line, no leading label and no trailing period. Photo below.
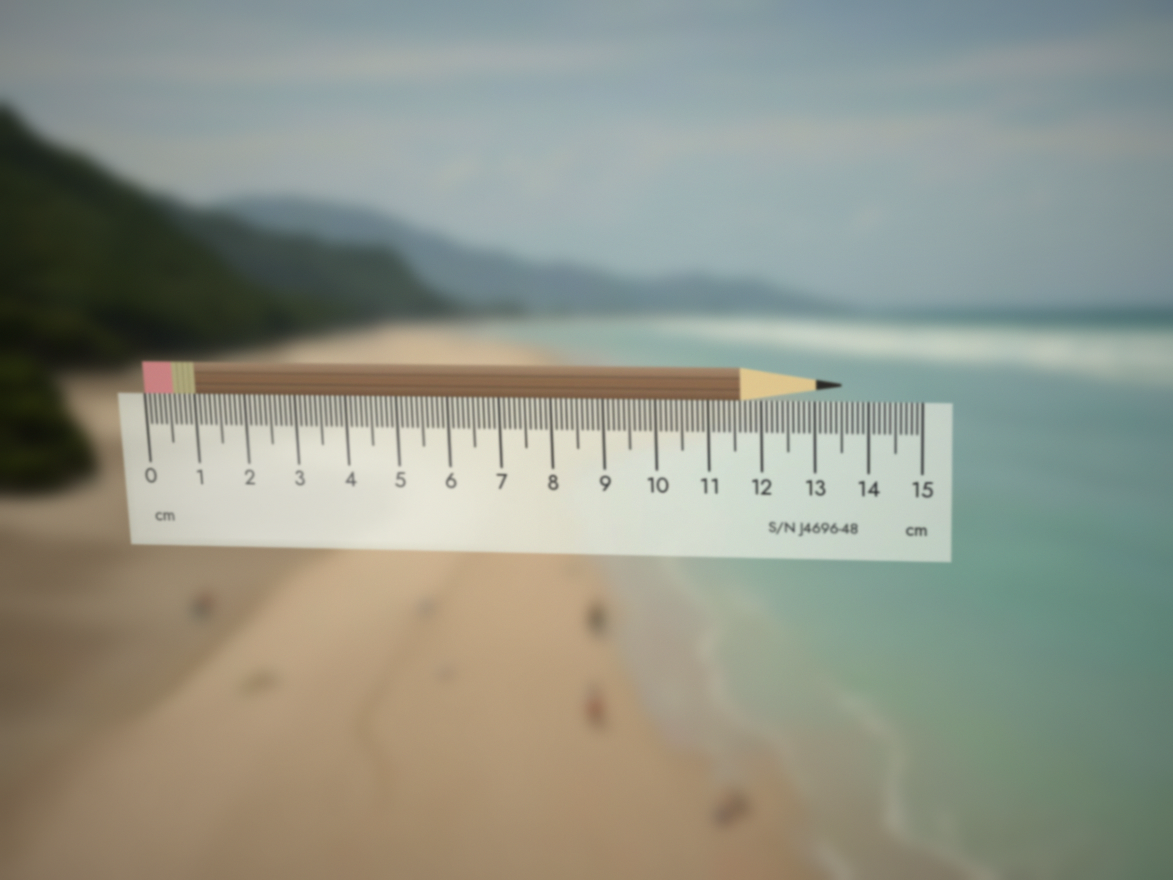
13.5cm
